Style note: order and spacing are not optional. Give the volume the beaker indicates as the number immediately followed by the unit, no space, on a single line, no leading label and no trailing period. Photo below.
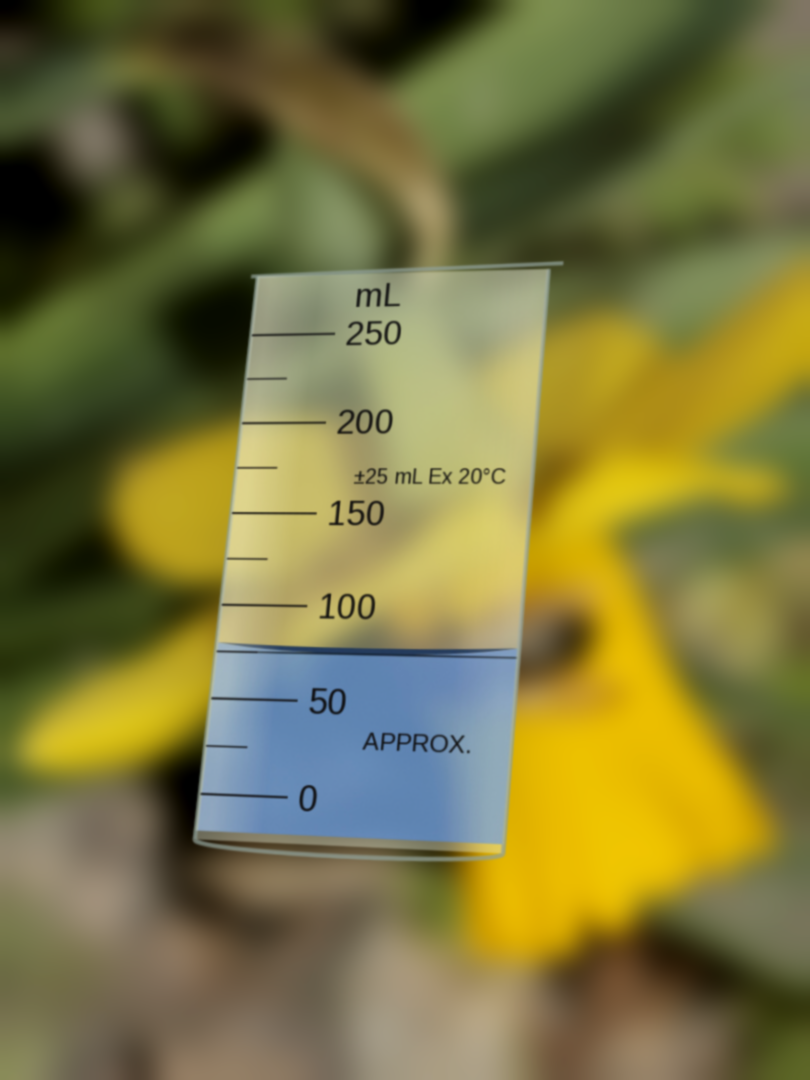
75mL
